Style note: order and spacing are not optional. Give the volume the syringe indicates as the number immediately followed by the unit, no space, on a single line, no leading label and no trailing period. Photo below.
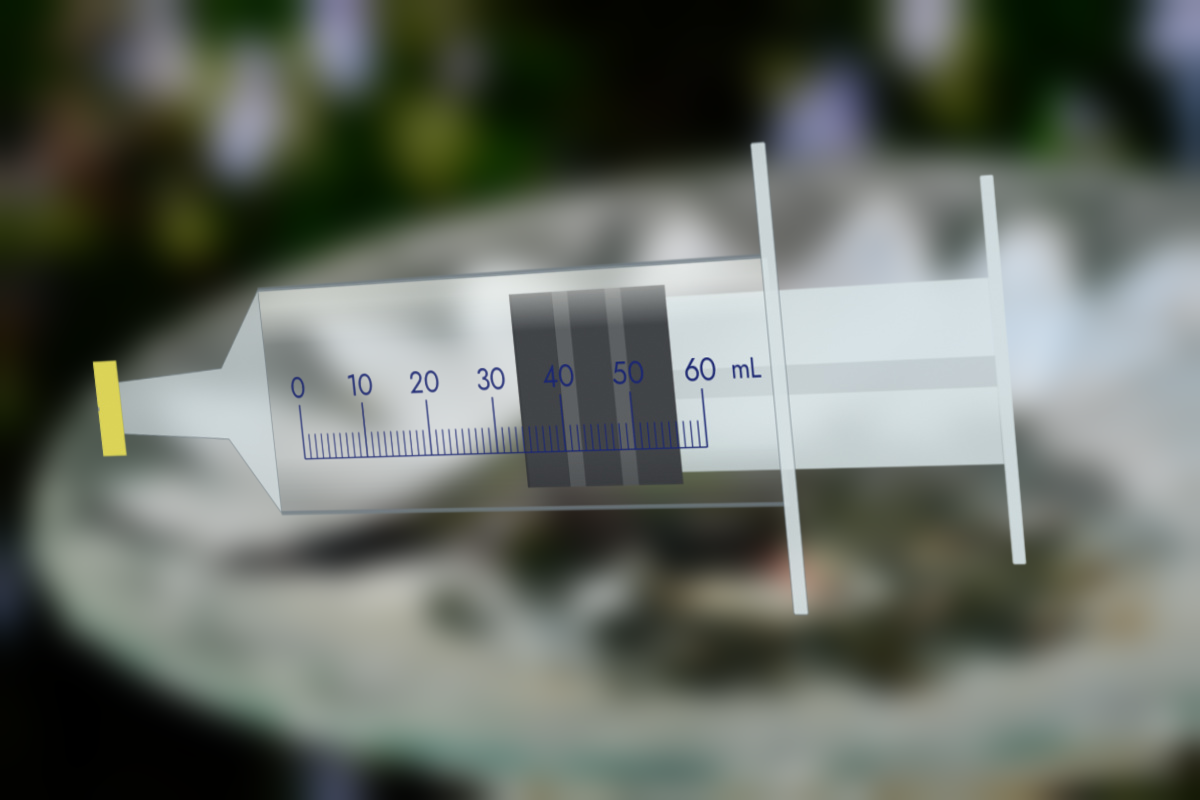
34mL
